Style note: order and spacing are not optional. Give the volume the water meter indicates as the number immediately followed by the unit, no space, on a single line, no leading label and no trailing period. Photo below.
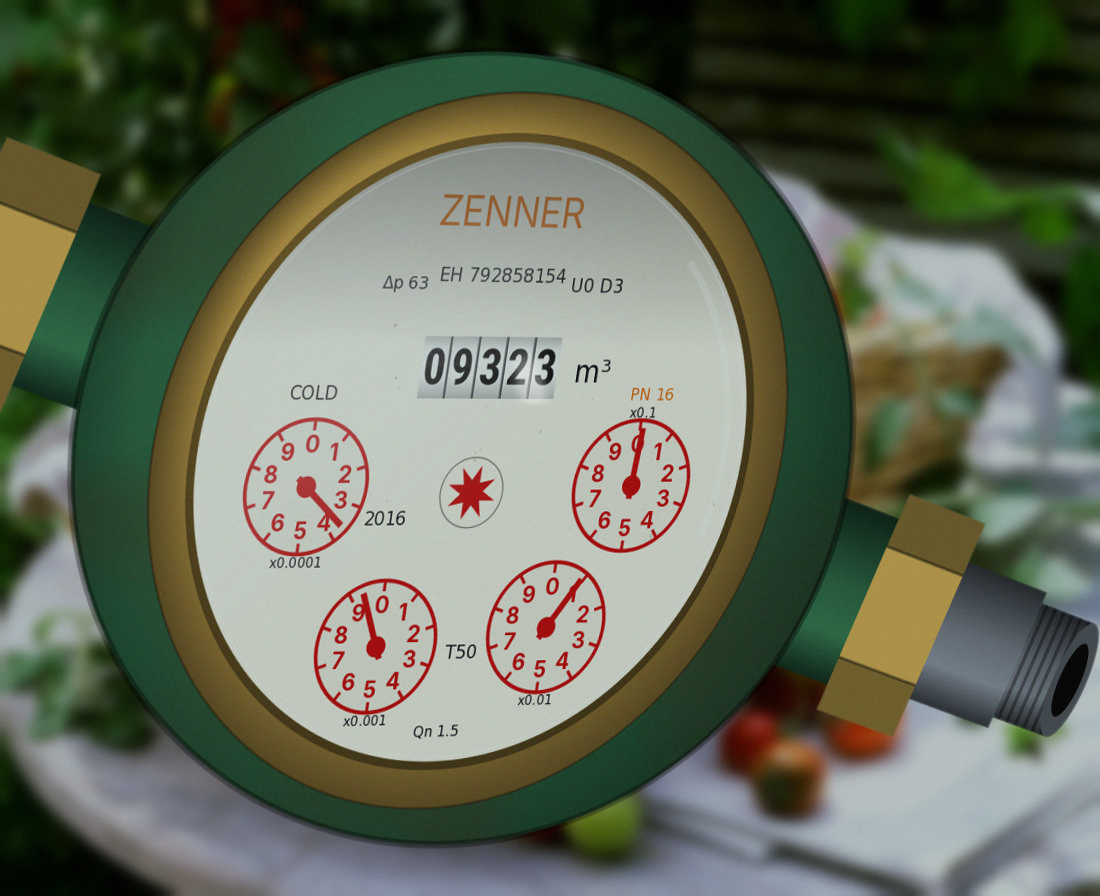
9323.0093m³
